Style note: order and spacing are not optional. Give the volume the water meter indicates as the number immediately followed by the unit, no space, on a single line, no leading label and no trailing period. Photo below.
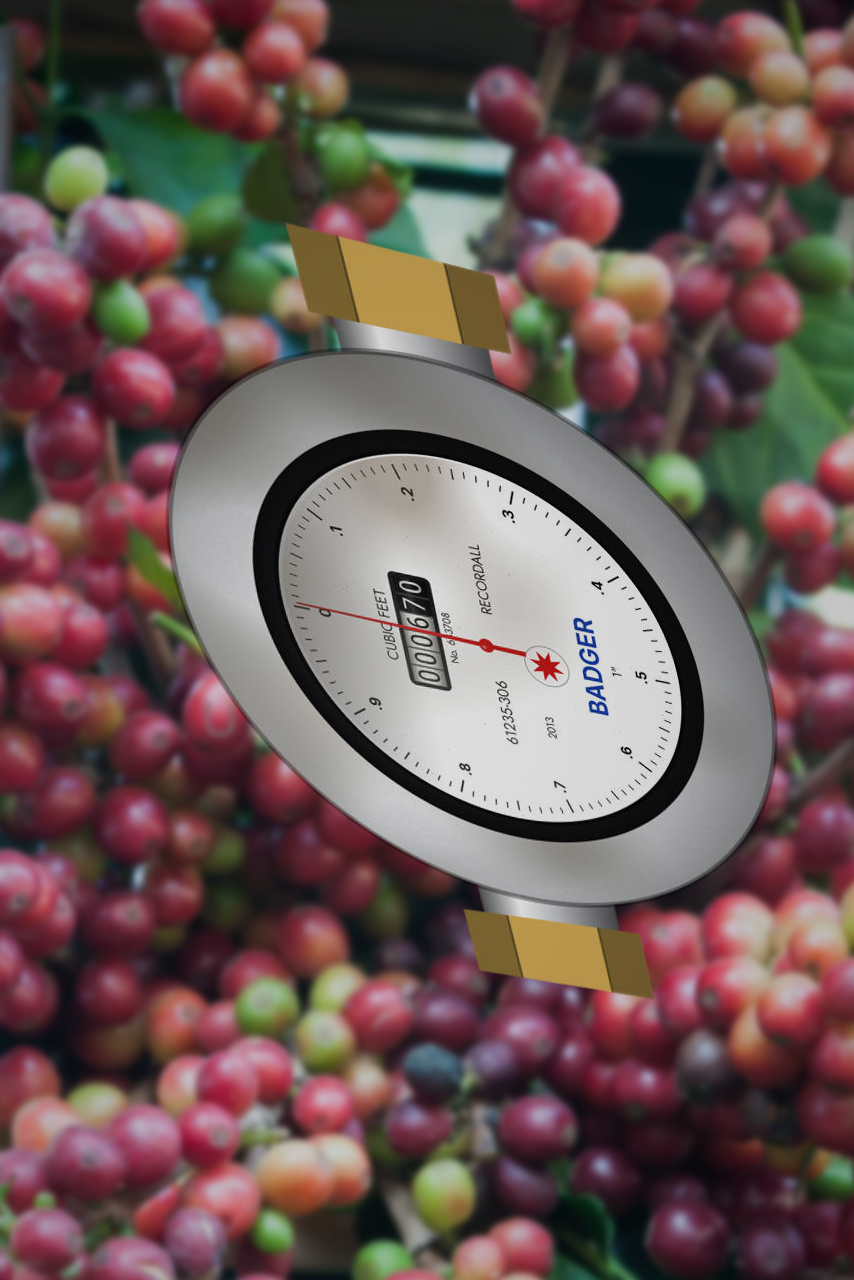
670.00ft³
